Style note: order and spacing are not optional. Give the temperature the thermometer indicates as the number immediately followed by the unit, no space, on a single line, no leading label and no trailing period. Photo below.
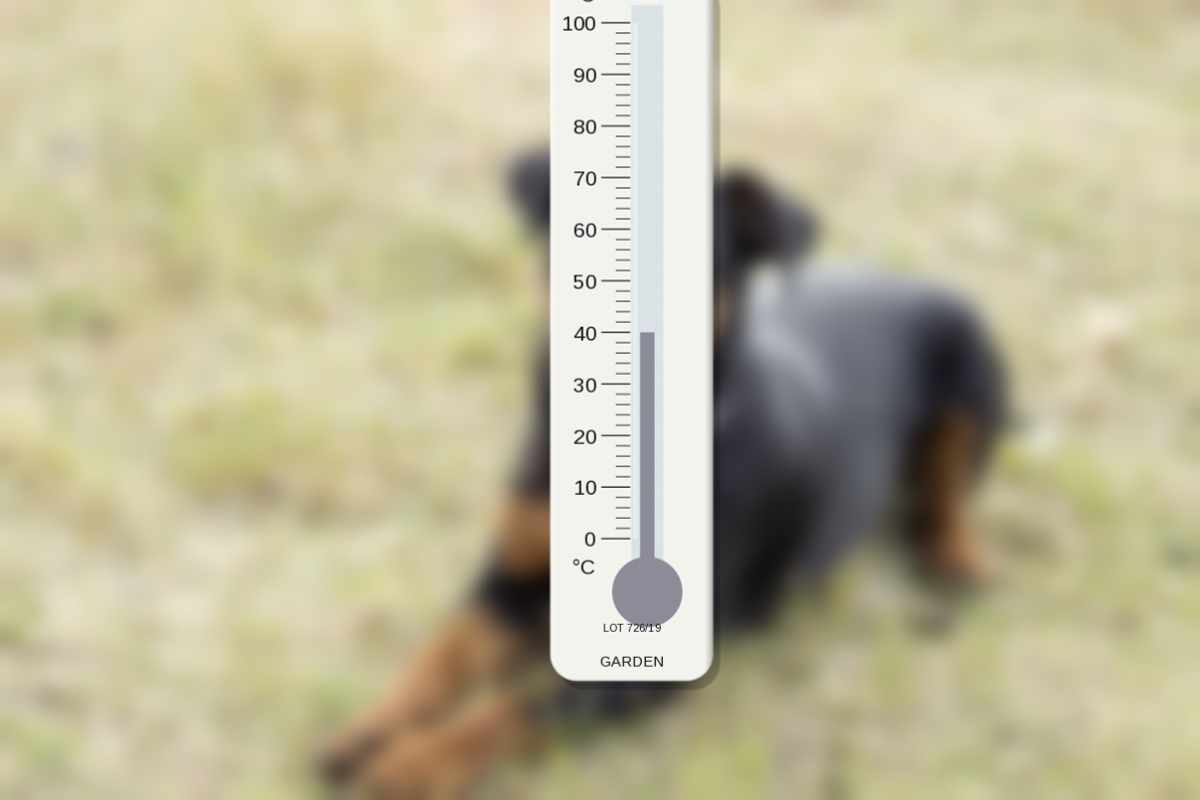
40°C
